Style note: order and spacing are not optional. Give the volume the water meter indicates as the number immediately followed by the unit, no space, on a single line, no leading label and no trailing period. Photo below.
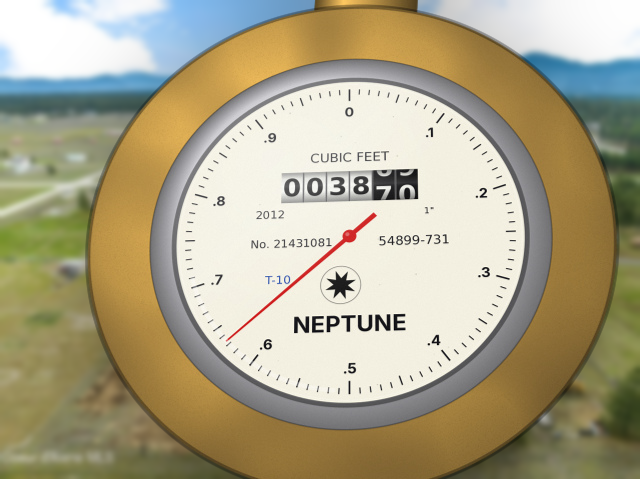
3869.63ft³
